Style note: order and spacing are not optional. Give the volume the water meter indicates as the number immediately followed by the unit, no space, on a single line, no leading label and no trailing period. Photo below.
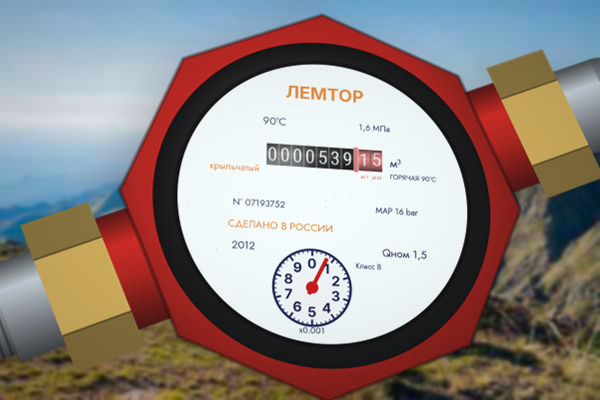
539.150m³
